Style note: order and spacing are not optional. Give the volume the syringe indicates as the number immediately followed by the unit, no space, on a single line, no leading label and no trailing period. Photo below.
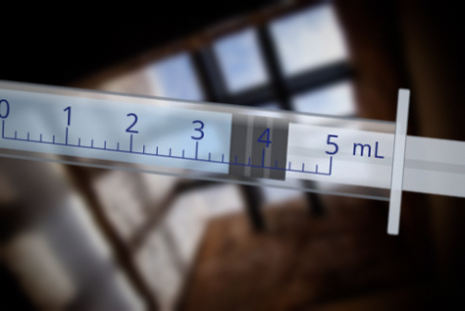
3.5mL
